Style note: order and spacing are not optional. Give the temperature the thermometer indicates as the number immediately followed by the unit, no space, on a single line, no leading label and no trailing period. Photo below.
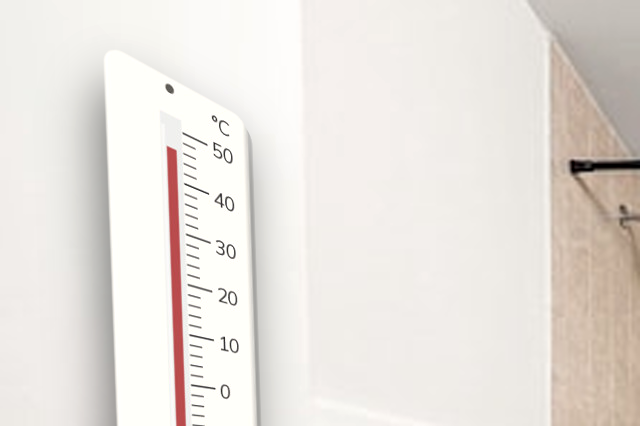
46°C
